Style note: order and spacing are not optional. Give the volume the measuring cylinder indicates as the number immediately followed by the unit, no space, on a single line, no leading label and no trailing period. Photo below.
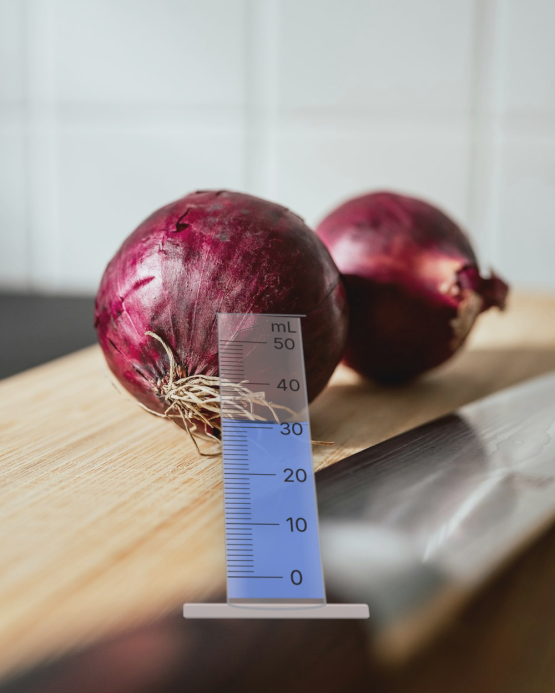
31mL
